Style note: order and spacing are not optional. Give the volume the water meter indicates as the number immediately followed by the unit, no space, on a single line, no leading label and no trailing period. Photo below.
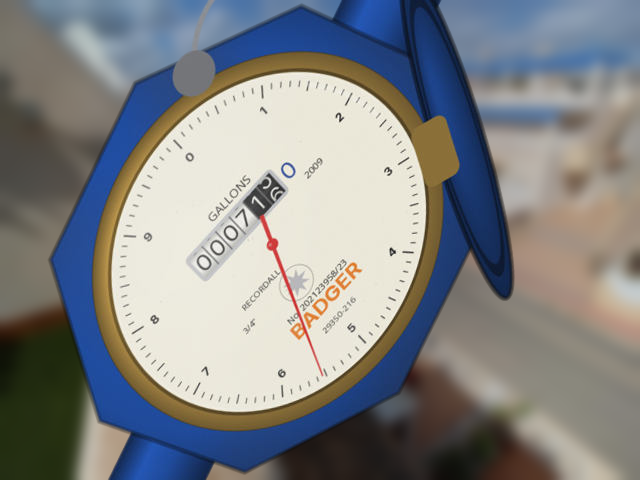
7155.5gal
